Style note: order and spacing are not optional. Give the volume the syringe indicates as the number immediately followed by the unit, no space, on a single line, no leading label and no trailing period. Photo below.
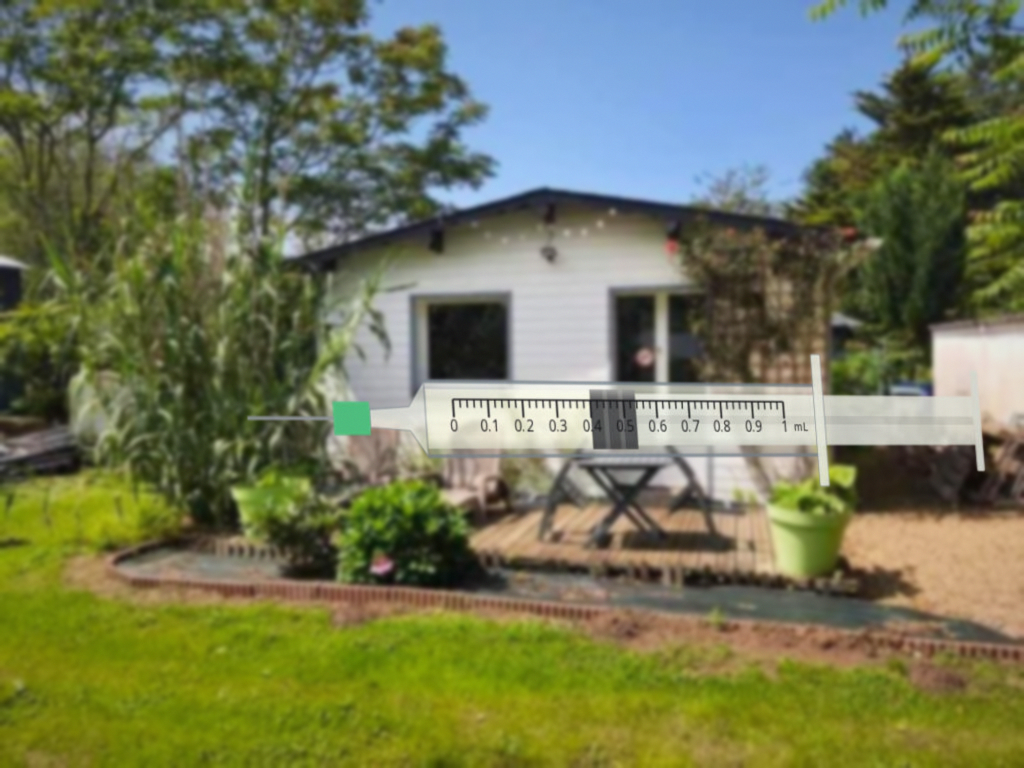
0.4mL
